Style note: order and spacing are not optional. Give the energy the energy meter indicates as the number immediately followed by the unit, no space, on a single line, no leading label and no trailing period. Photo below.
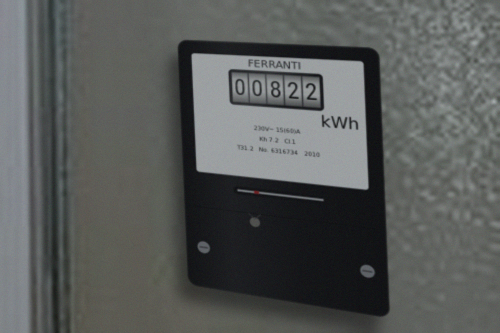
822kWh
